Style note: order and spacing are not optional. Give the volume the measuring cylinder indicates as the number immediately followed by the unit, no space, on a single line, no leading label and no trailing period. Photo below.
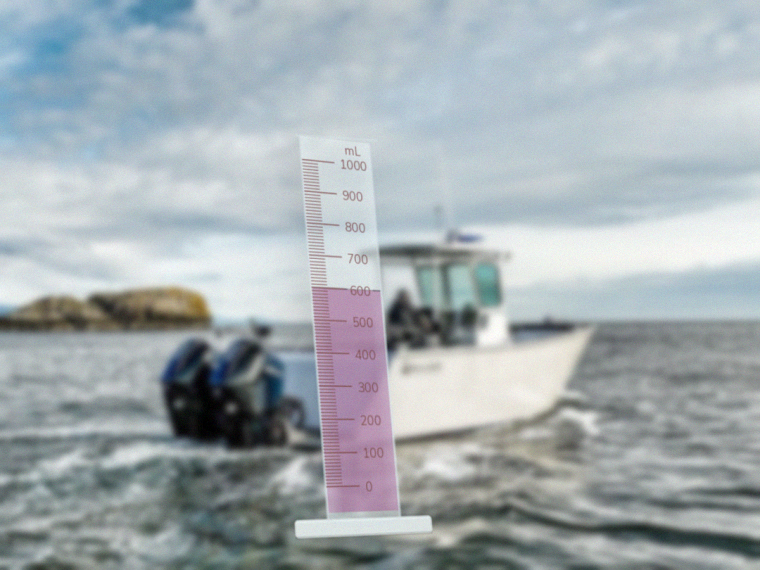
600mL
